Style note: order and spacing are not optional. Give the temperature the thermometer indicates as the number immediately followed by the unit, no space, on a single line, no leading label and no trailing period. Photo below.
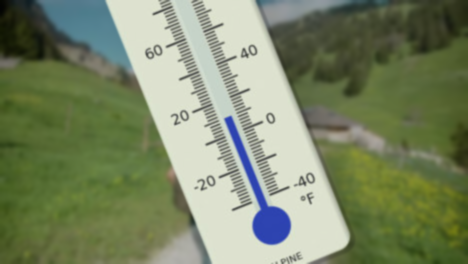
10°F
